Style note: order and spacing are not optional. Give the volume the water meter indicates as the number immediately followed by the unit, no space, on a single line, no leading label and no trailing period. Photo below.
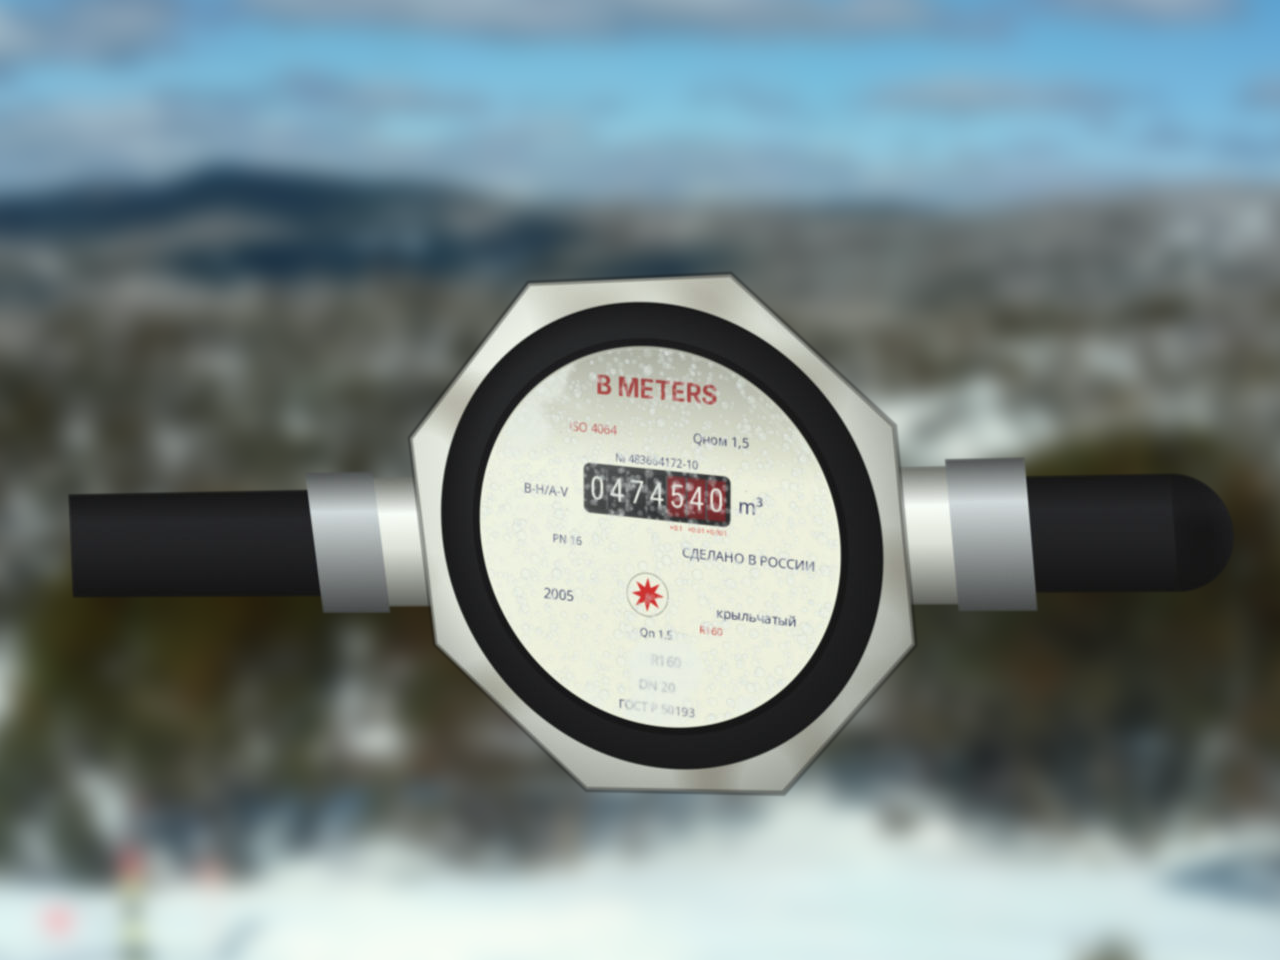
474.540m³
